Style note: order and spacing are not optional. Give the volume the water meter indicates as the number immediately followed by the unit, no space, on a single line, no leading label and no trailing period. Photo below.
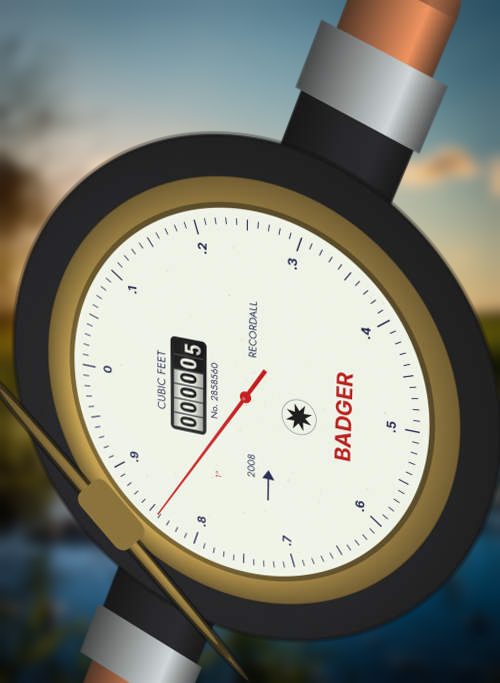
4.84ft³
